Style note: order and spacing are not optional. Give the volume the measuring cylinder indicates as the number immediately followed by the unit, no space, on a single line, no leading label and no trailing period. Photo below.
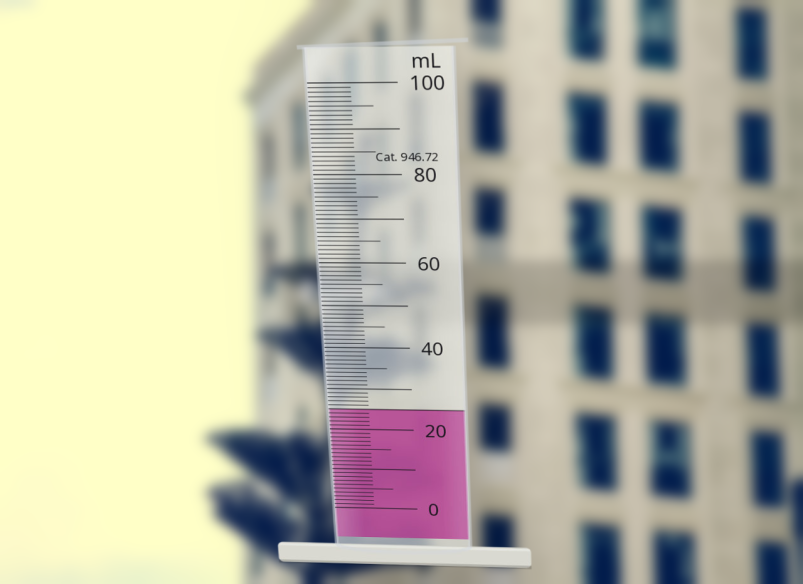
25mL
